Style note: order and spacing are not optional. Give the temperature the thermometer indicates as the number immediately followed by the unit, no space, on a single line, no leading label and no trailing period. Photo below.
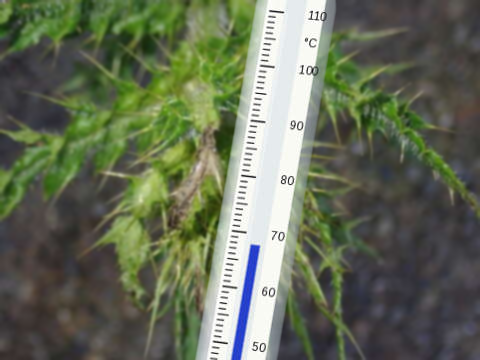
68°C
